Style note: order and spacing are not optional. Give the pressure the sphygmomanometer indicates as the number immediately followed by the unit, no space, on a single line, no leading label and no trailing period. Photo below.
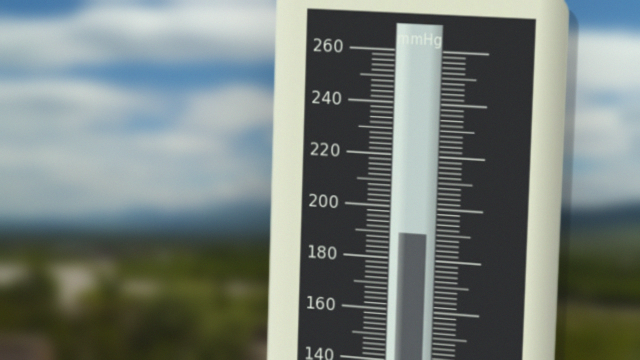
190mmHg
